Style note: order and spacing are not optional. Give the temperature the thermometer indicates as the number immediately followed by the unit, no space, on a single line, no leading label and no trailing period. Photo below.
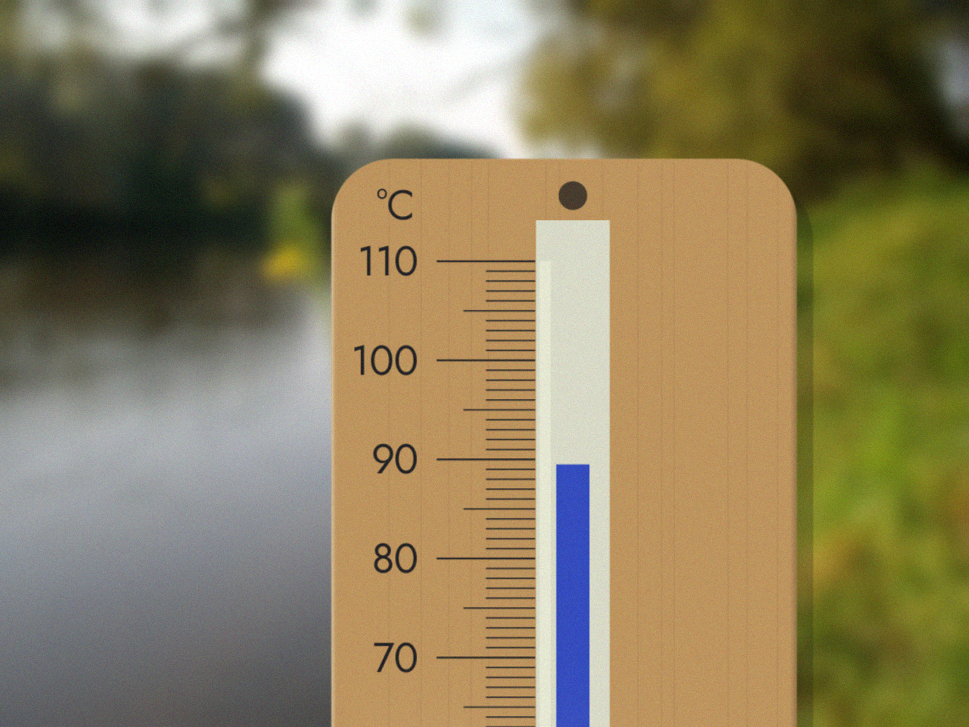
89.5°C
